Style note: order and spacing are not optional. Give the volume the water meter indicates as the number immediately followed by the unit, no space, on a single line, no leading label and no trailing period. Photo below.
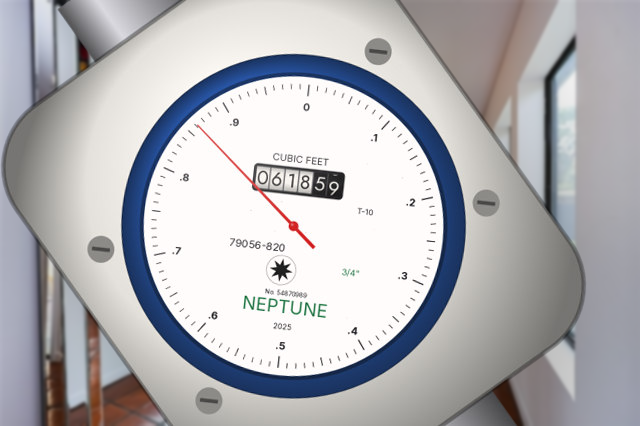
61858.86ft³
